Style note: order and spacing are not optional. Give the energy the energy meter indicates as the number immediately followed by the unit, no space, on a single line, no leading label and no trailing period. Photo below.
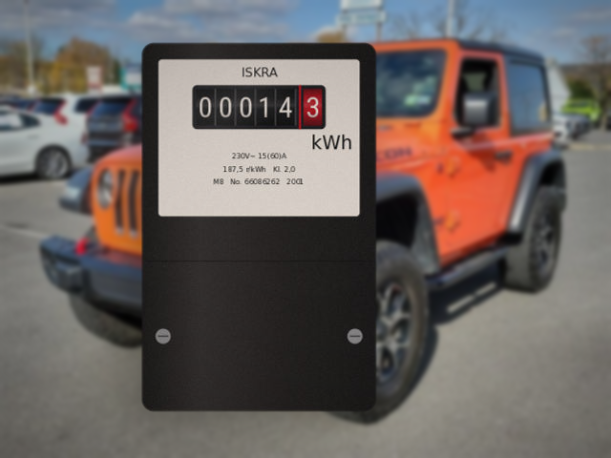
14.3kWh
